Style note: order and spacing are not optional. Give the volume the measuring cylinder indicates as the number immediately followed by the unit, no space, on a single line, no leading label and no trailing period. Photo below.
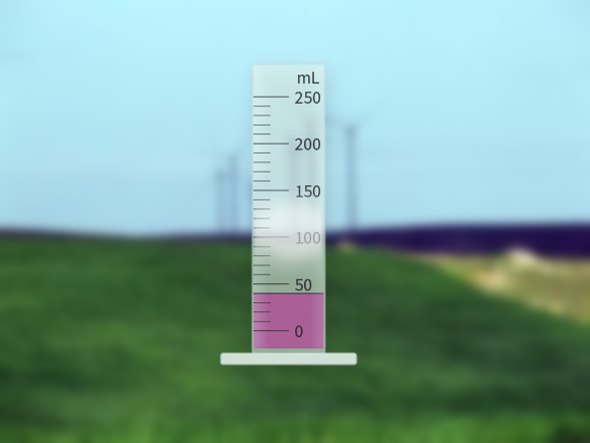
40mL
